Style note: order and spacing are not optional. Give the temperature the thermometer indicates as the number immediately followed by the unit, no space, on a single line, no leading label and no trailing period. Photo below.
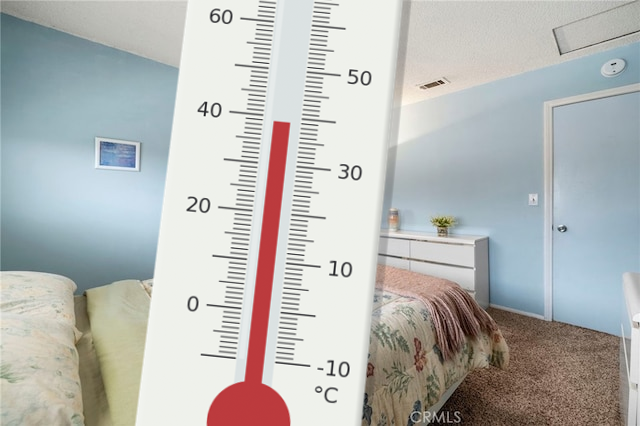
39°C
